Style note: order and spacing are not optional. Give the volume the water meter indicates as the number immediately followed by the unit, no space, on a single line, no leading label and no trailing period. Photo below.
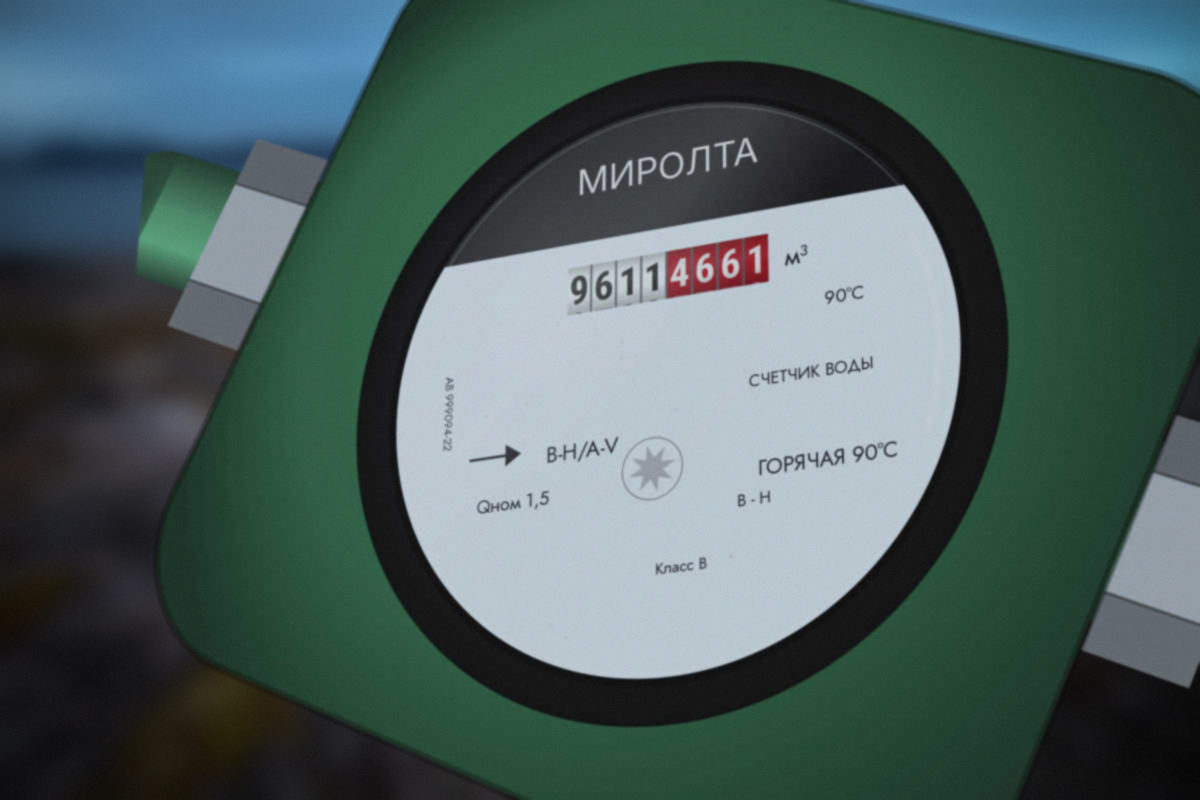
9611.4661m³
